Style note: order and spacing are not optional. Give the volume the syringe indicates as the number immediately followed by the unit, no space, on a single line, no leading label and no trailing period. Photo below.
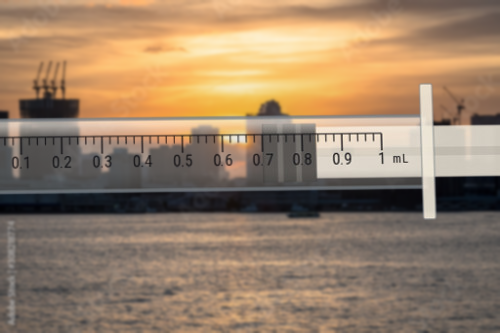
0.7mL
